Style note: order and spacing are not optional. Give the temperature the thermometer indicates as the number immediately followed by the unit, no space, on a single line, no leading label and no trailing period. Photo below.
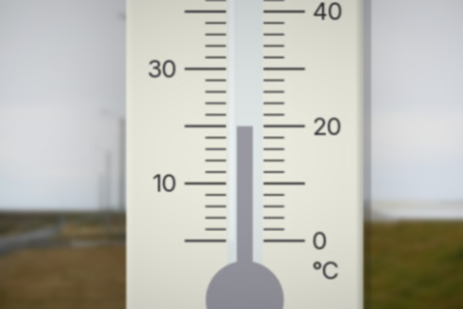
20°C
